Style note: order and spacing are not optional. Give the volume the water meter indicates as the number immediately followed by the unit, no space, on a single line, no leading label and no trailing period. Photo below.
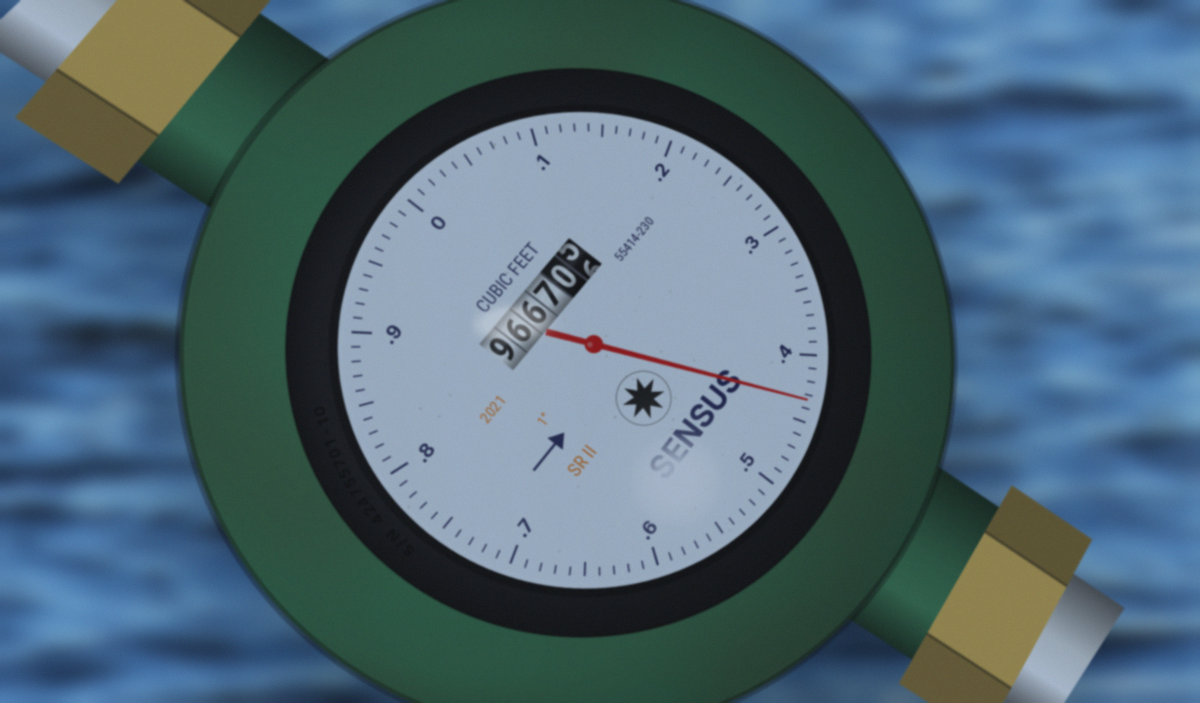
966705.43ft³
